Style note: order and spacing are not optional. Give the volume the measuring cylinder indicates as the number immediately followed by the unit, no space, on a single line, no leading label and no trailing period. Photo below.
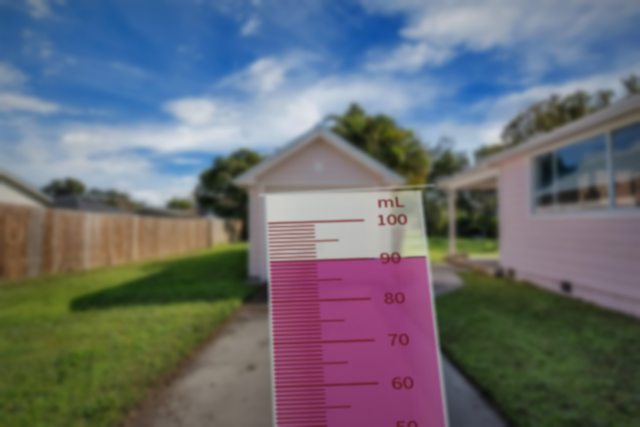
90mL
